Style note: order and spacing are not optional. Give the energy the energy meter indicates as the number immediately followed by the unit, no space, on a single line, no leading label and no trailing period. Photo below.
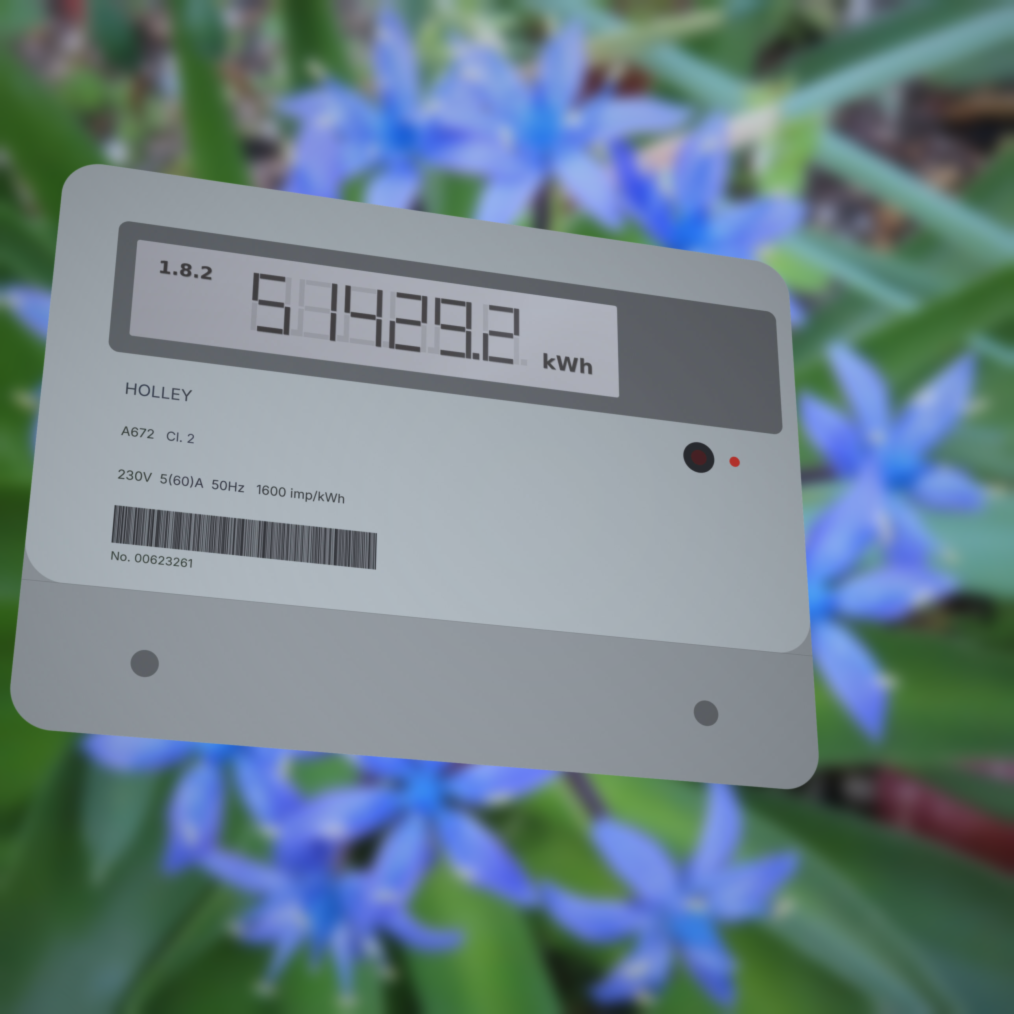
51429.2kWh
